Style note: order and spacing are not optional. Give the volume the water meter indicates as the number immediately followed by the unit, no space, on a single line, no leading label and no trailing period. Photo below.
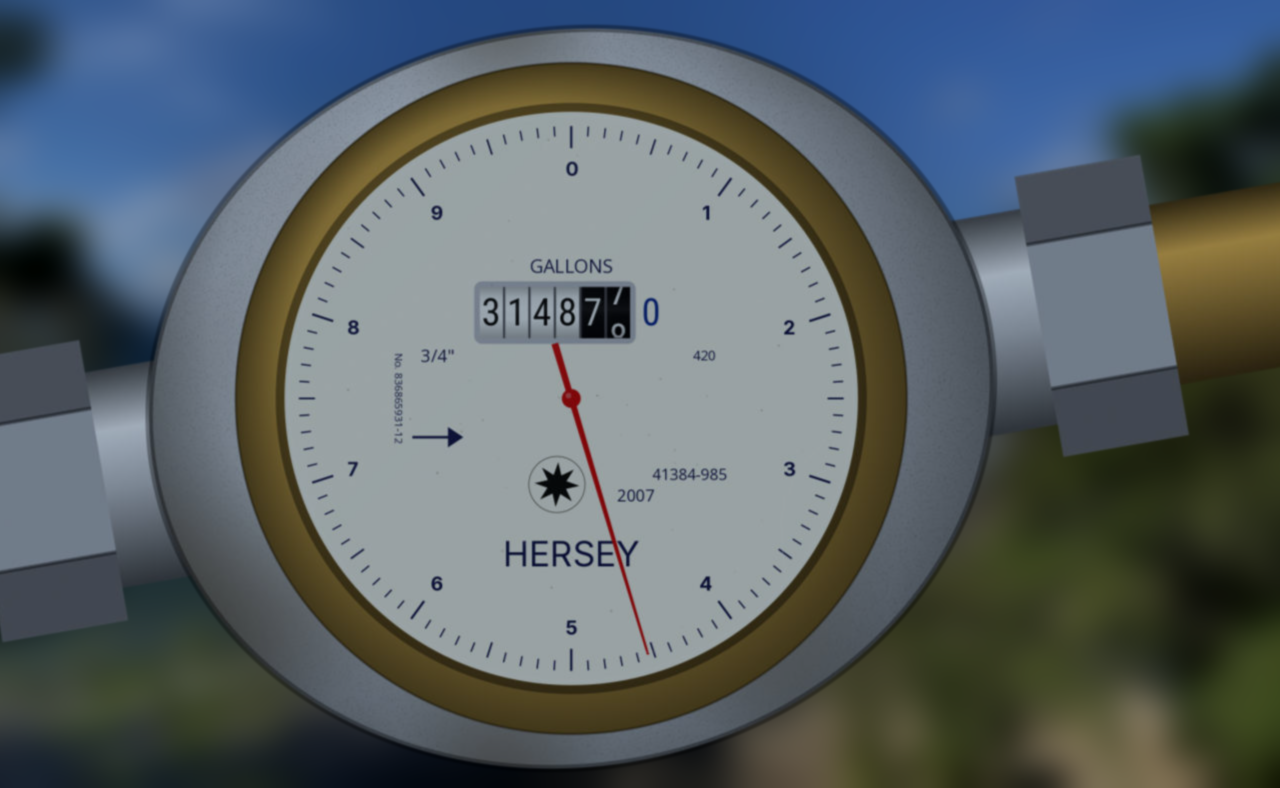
3148774.5gal
